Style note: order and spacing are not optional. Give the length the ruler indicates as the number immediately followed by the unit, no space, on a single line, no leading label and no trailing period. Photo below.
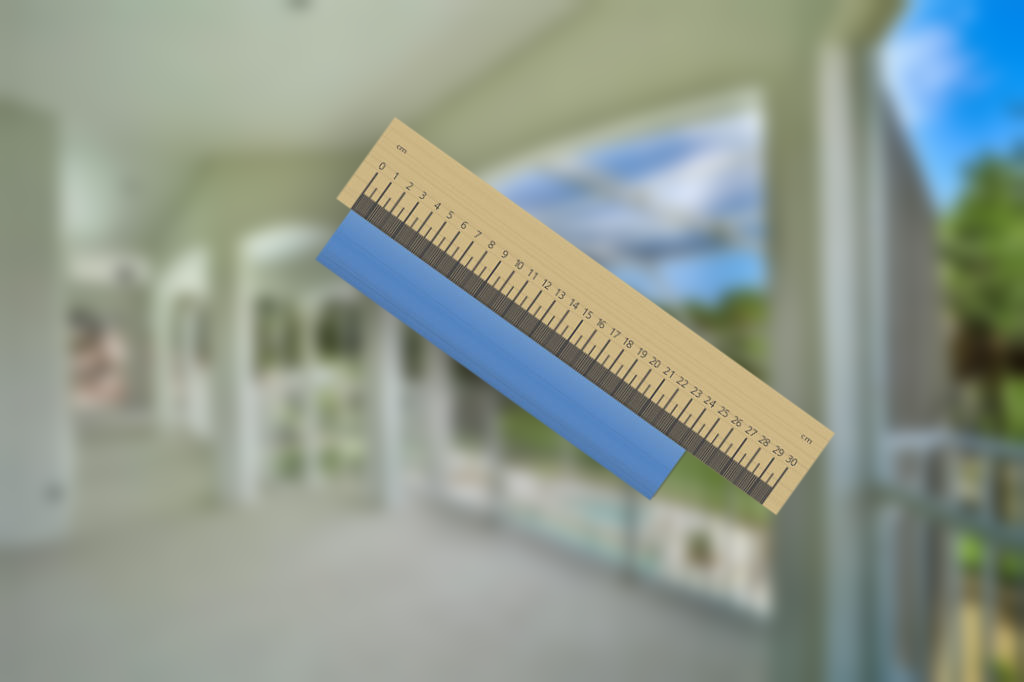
24.5cm
